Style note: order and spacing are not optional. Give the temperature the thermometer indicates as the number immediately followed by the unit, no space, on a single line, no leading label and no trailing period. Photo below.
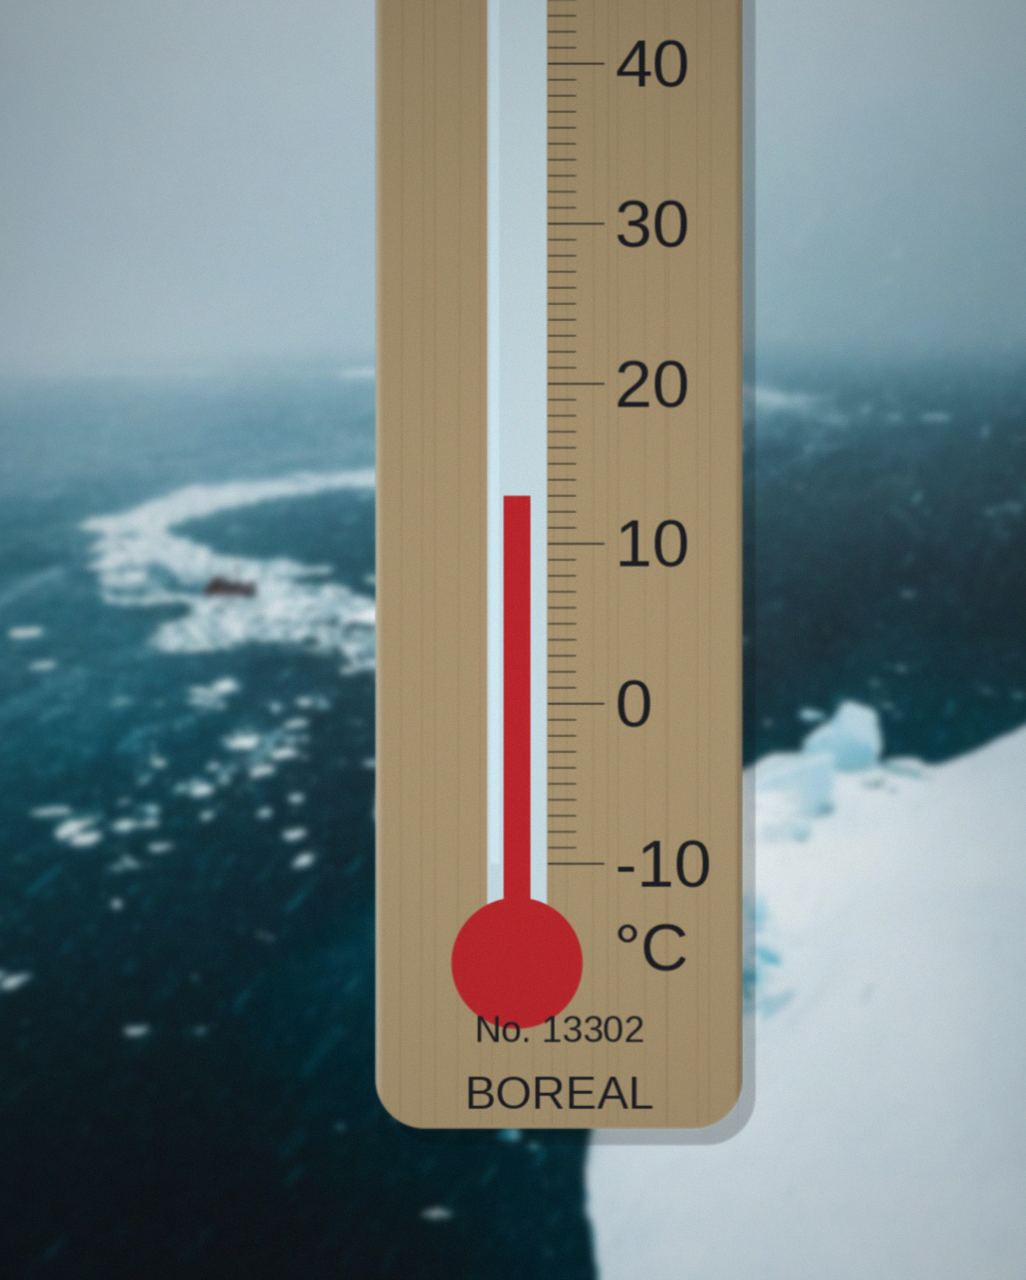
13°C
